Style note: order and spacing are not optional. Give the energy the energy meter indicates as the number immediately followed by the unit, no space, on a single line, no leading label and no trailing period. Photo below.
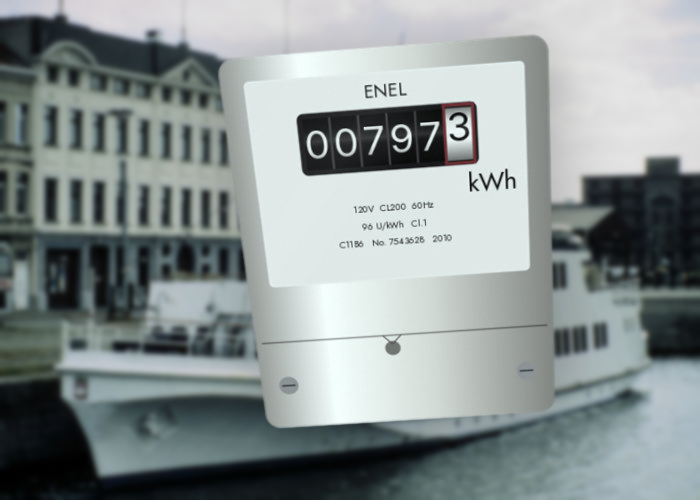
797.3kWh
